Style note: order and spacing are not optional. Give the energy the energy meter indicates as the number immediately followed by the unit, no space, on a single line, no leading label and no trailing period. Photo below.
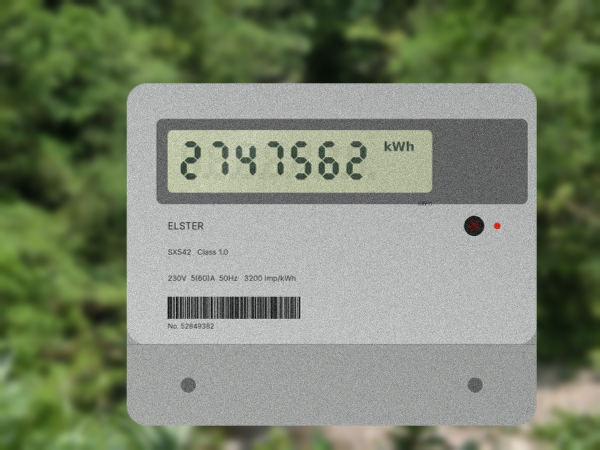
2747562kWh
